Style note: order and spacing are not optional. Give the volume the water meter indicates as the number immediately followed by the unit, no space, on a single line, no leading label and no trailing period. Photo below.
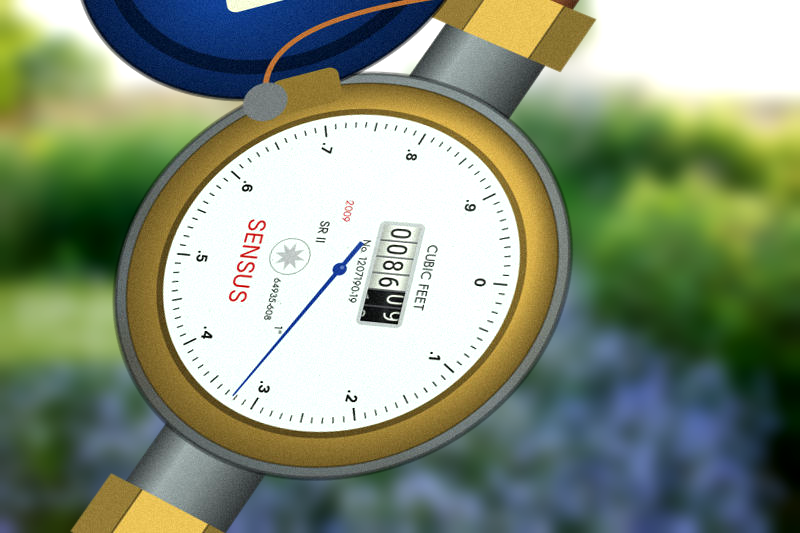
8609.32ft³
